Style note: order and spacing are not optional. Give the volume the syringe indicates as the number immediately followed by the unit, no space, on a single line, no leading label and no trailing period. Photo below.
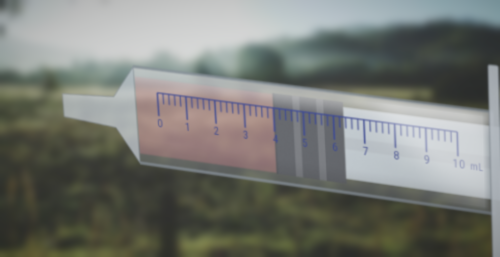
4mL
